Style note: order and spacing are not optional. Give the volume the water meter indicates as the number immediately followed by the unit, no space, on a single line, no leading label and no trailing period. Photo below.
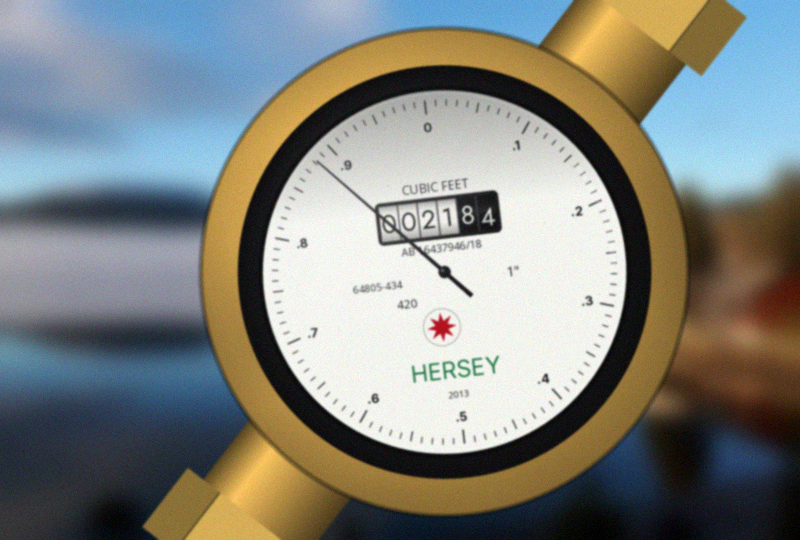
2183.88ft³
